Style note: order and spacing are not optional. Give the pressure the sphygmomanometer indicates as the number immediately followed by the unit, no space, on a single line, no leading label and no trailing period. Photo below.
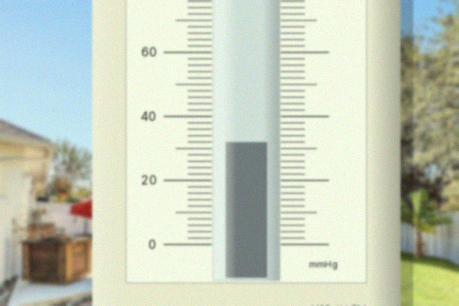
32mmHg
